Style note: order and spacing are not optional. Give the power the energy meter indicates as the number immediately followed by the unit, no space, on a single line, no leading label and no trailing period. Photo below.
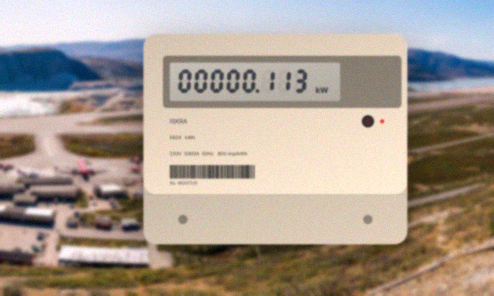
0.113kW
